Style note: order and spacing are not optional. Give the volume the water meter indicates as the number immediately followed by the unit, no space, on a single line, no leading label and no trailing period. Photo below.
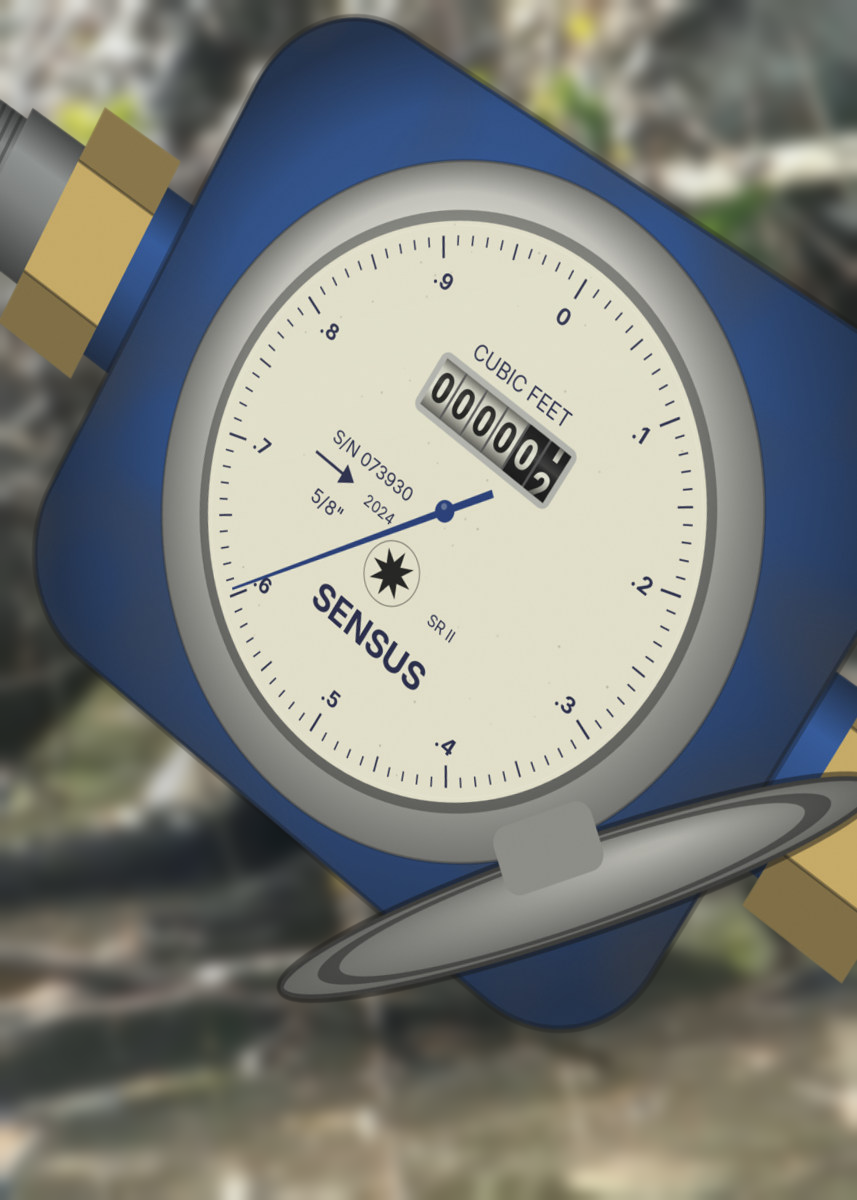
1.60ft³
